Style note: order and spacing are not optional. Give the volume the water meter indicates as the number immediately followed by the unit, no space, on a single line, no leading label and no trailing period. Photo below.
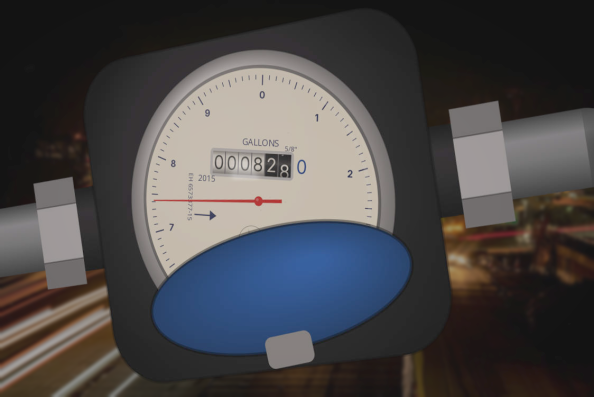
8277.4gal
